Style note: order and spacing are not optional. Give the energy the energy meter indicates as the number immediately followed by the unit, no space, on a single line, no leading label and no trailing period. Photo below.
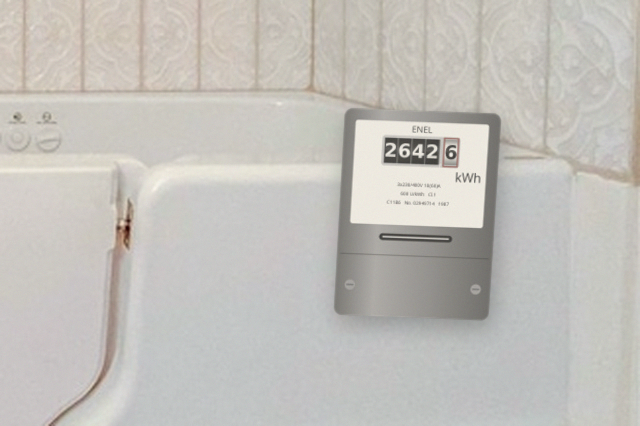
2642.6kWh
